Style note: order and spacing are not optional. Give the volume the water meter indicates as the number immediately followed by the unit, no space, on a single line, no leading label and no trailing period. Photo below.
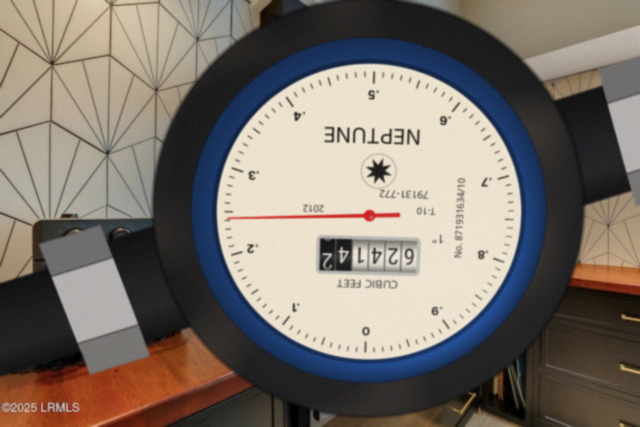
624142.24ft³
